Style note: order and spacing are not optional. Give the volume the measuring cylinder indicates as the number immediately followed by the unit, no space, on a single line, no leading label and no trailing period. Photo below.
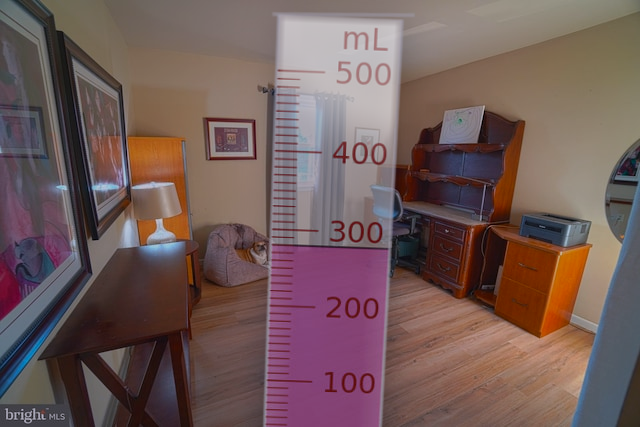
280mL
